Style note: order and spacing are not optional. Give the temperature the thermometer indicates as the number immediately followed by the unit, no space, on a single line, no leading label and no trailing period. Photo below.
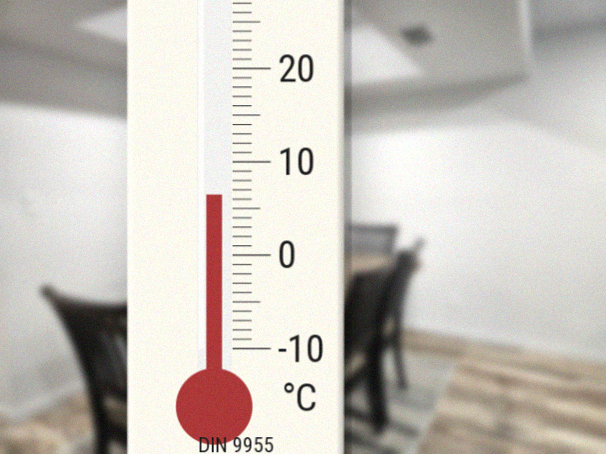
6.5°C
